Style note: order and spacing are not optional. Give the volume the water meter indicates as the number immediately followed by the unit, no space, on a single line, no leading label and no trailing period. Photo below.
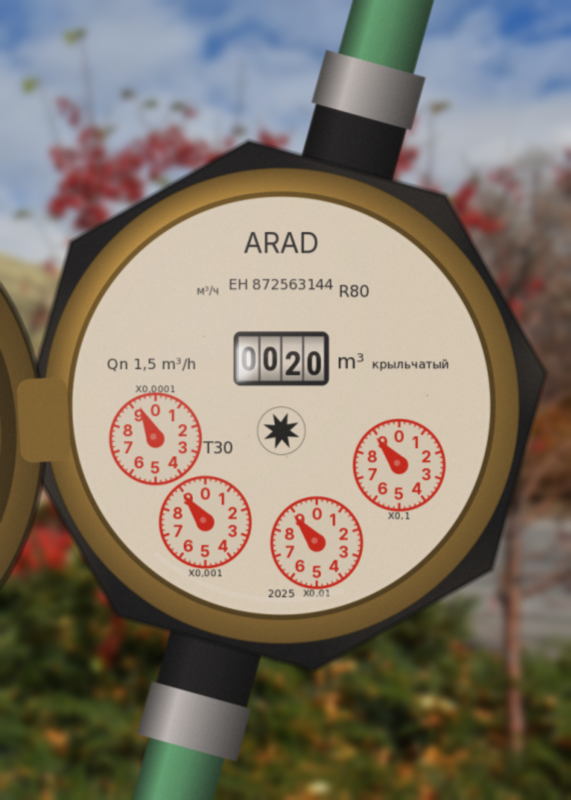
19.8889m³
